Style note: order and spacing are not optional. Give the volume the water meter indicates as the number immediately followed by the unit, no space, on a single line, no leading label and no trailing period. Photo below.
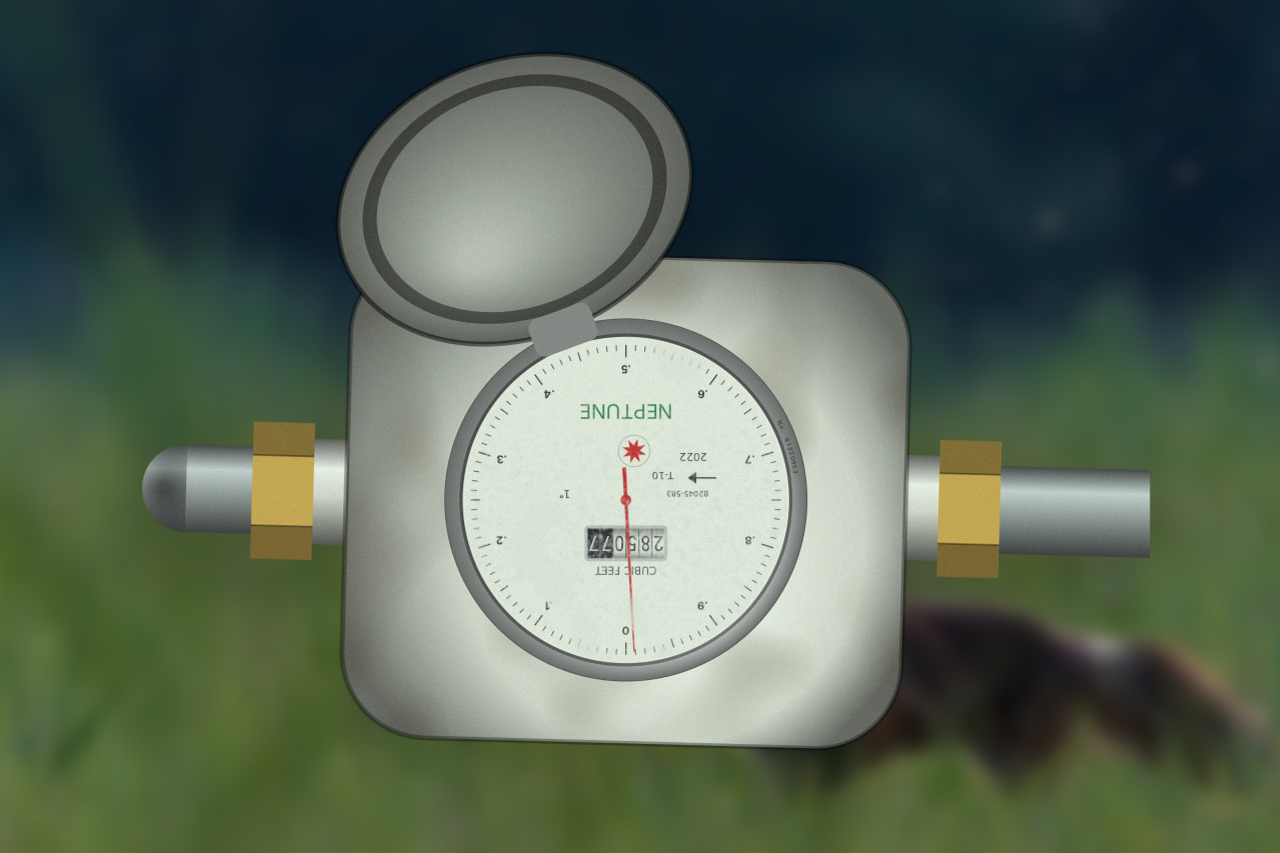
285076.99ft³
